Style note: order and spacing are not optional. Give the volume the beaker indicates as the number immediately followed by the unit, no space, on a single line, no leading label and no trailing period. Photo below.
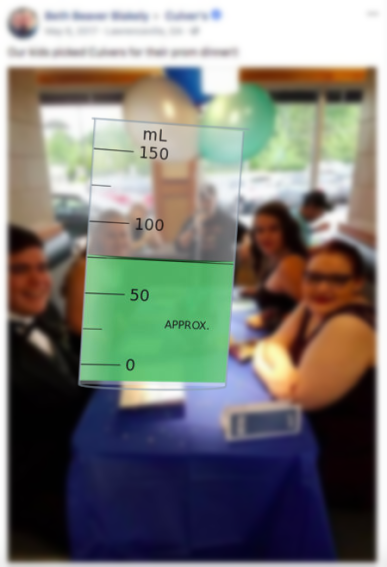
75mL
